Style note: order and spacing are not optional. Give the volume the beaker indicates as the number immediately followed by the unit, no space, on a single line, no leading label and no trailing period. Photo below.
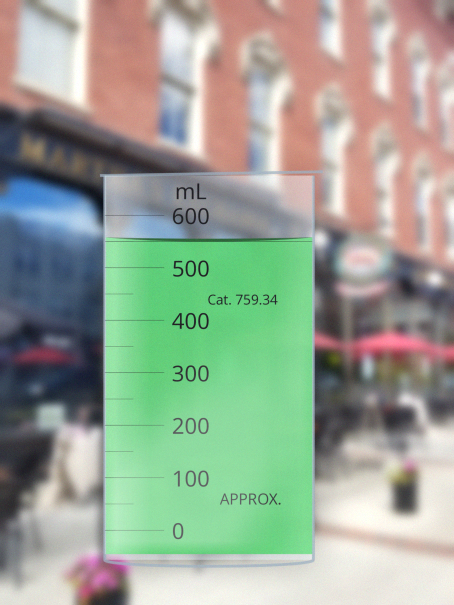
550mL
